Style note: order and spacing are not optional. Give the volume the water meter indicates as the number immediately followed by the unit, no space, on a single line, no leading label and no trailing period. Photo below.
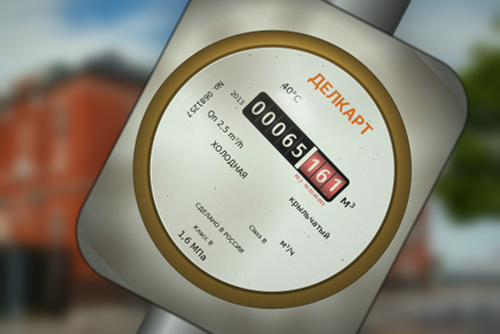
65.161m³
